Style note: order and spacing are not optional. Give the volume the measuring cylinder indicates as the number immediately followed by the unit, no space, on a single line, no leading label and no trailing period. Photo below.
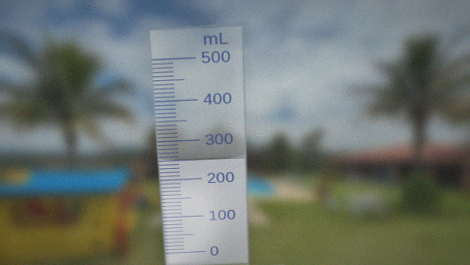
250mL
